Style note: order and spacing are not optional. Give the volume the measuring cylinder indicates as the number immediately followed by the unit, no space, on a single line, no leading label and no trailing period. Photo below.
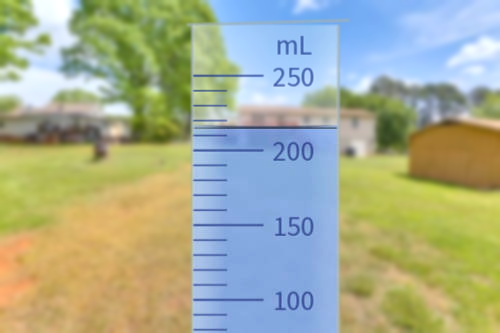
215mL
